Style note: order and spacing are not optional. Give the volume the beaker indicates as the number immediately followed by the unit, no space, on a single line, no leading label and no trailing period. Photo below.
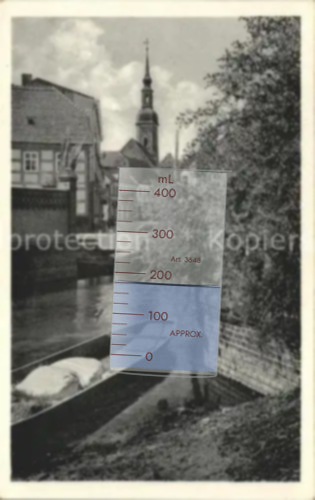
175mL
